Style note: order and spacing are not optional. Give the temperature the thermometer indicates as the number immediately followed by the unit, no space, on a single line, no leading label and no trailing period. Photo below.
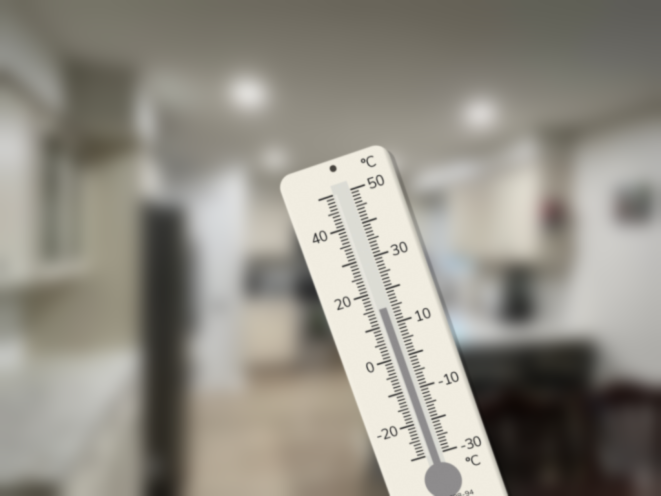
15°C
